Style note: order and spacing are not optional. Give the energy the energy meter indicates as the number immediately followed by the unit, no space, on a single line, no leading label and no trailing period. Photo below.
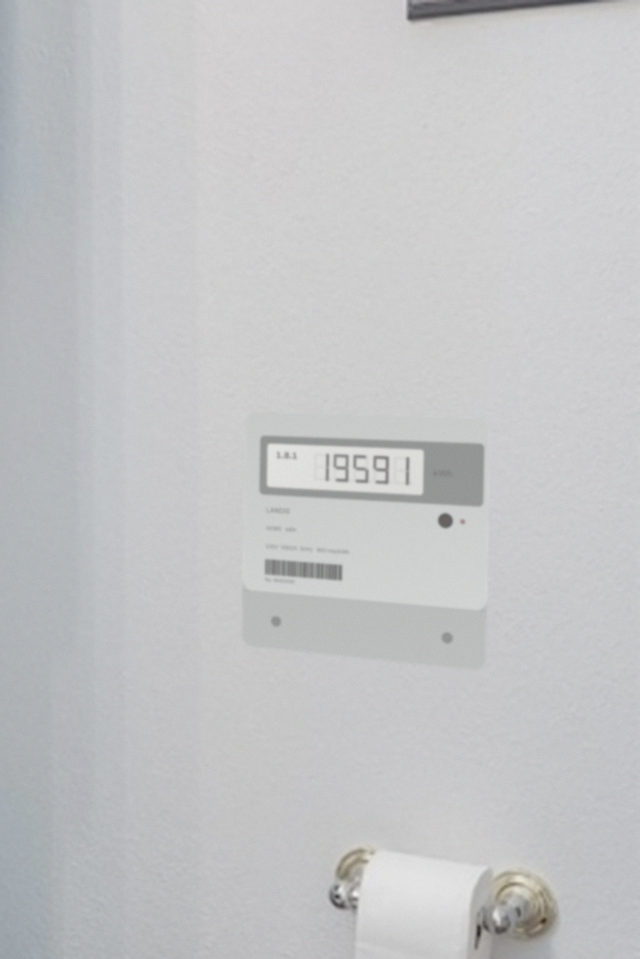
19591kWh
